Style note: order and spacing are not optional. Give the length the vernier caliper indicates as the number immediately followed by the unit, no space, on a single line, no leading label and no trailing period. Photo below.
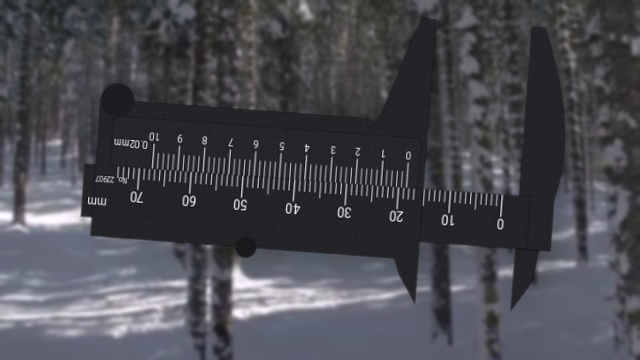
18.5mm
